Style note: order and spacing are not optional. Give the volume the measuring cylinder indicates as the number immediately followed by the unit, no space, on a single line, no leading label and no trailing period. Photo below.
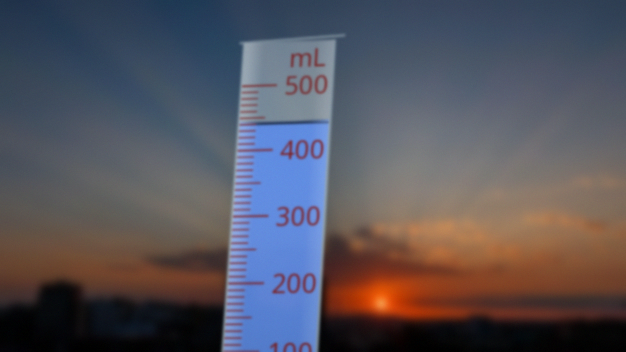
440mL
